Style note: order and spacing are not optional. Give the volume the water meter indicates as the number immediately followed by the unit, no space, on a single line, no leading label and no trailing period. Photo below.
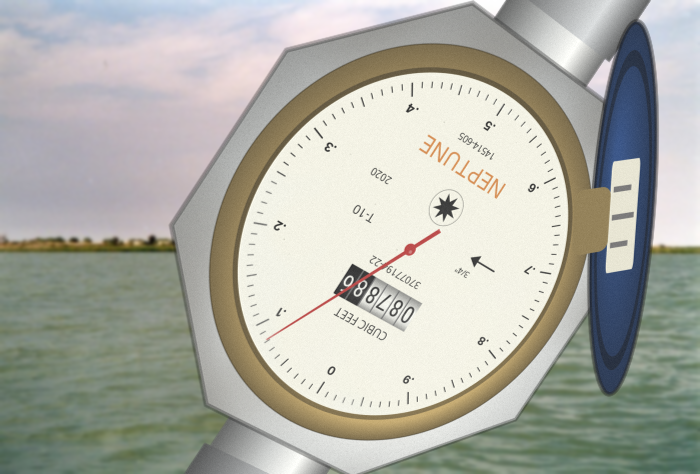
87886.08ft³
